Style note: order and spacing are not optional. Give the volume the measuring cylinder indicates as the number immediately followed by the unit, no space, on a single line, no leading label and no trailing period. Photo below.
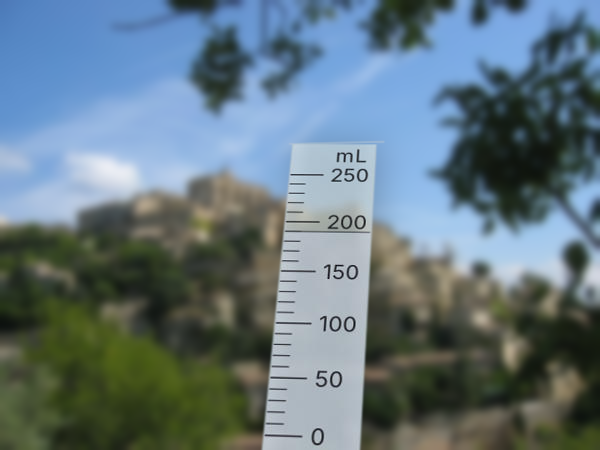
190mL
